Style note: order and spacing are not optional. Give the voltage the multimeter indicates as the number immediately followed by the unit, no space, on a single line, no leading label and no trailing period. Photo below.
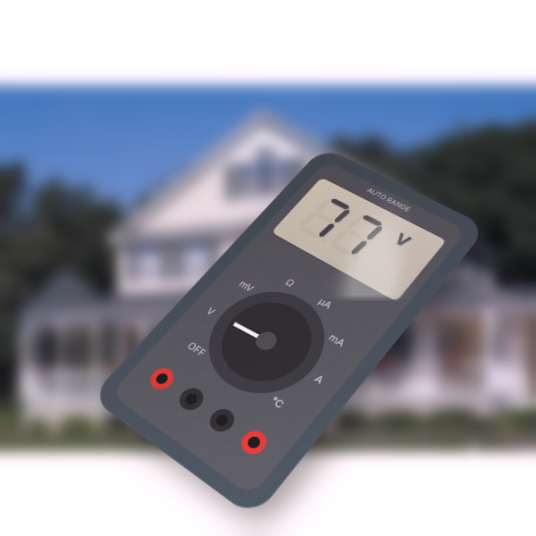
77V
